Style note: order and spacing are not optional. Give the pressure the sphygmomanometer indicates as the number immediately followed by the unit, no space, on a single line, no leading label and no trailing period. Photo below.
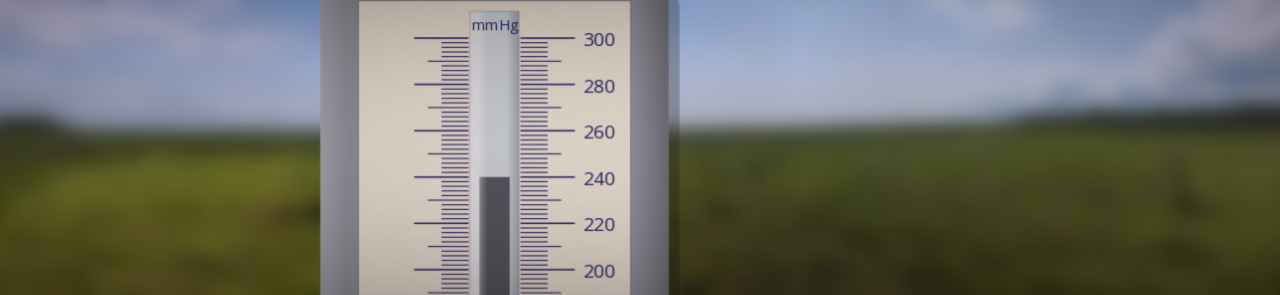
240mmHg
